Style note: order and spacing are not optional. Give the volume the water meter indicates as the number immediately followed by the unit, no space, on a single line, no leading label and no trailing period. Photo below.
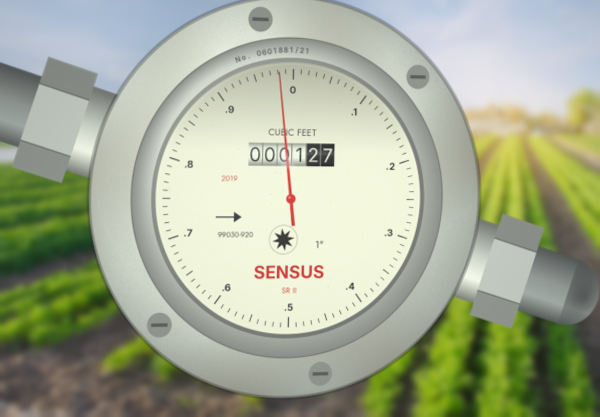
126.98ft³
